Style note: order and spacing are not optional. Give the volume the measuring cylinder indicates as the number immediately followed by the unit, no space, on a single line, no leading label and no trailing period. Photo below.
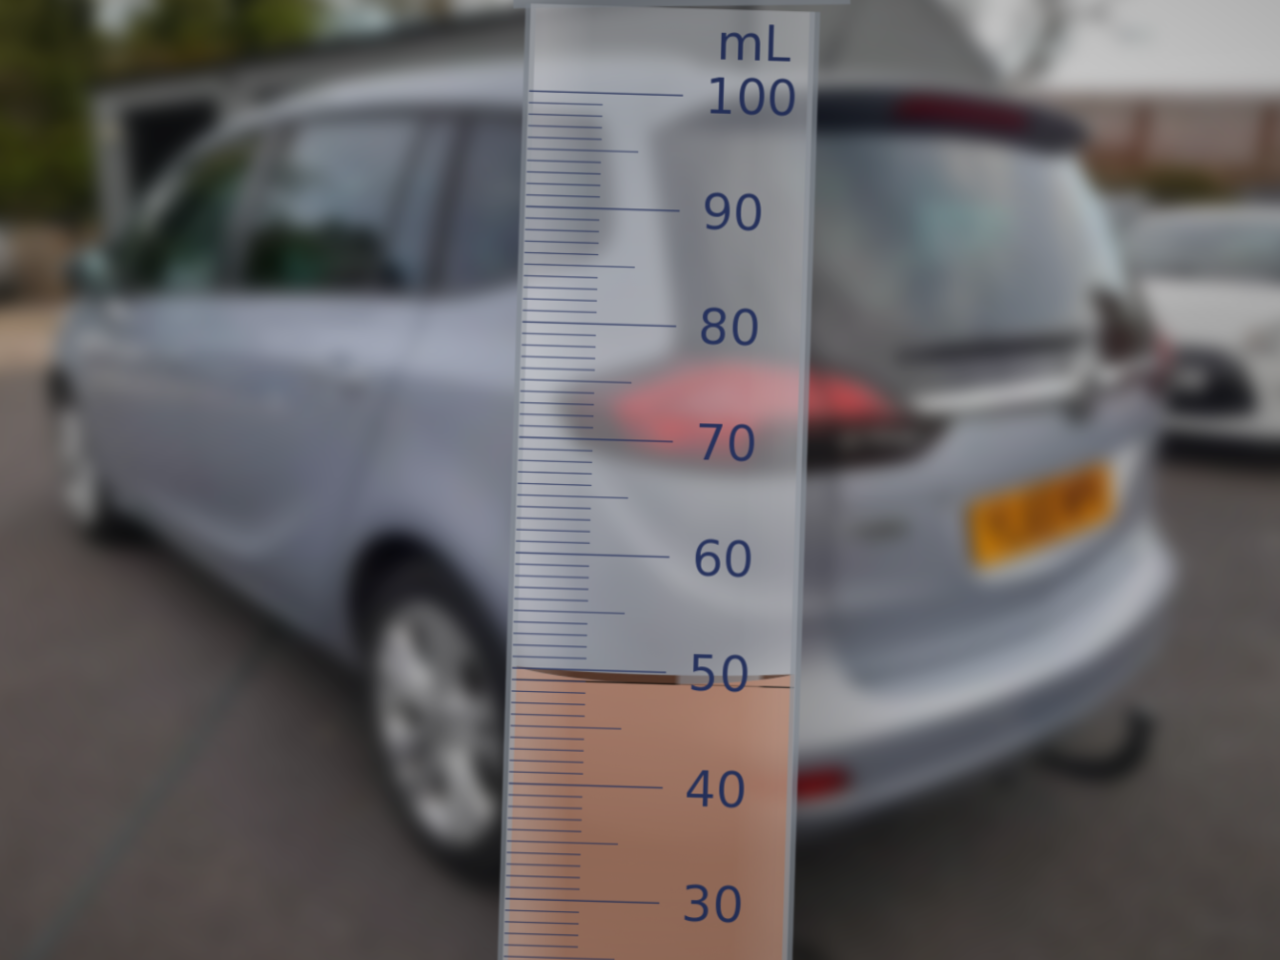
49mL
